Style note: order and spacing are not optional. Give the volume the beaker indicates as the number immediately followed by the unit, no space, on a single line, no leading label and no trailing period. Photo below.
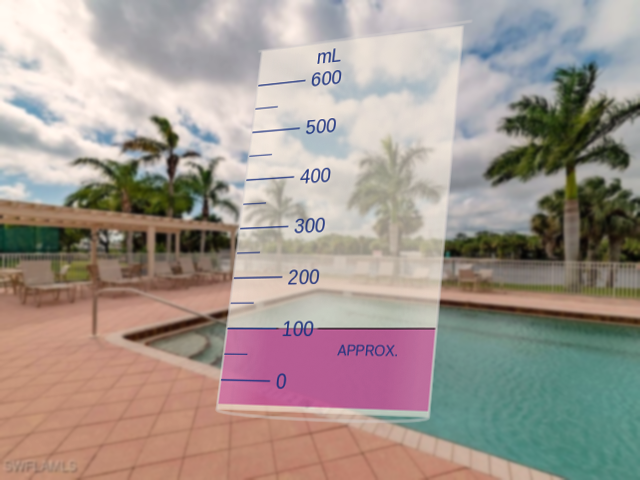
100mL
